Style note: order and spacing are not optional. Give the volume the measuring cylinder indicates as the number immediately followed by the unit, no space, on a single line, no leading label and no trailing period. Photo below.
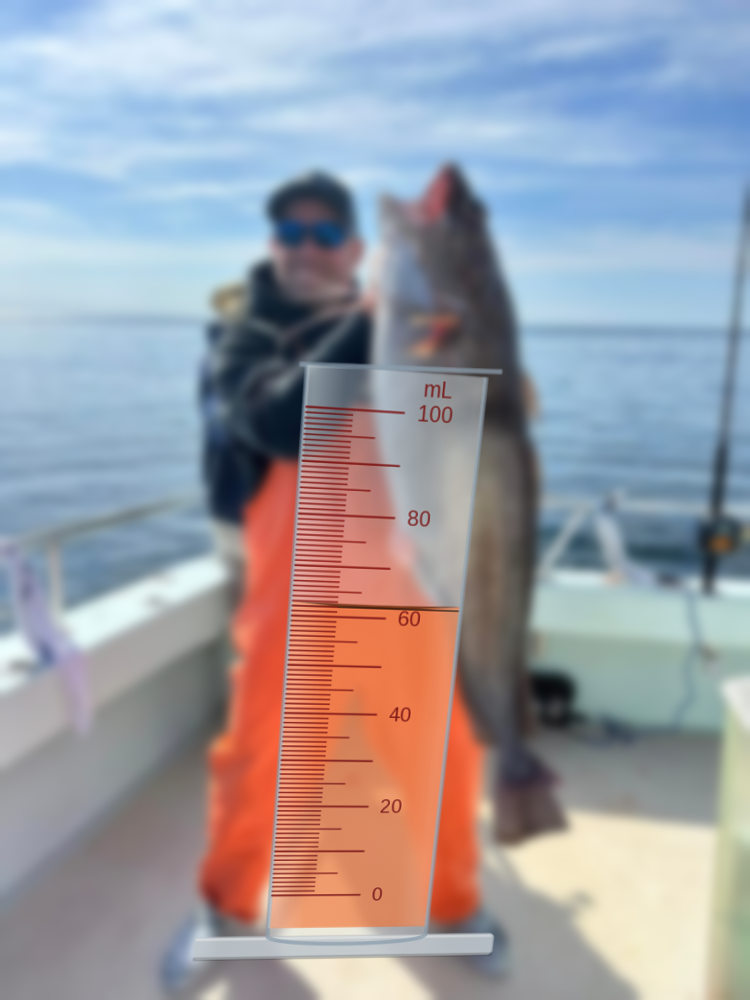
62mL
